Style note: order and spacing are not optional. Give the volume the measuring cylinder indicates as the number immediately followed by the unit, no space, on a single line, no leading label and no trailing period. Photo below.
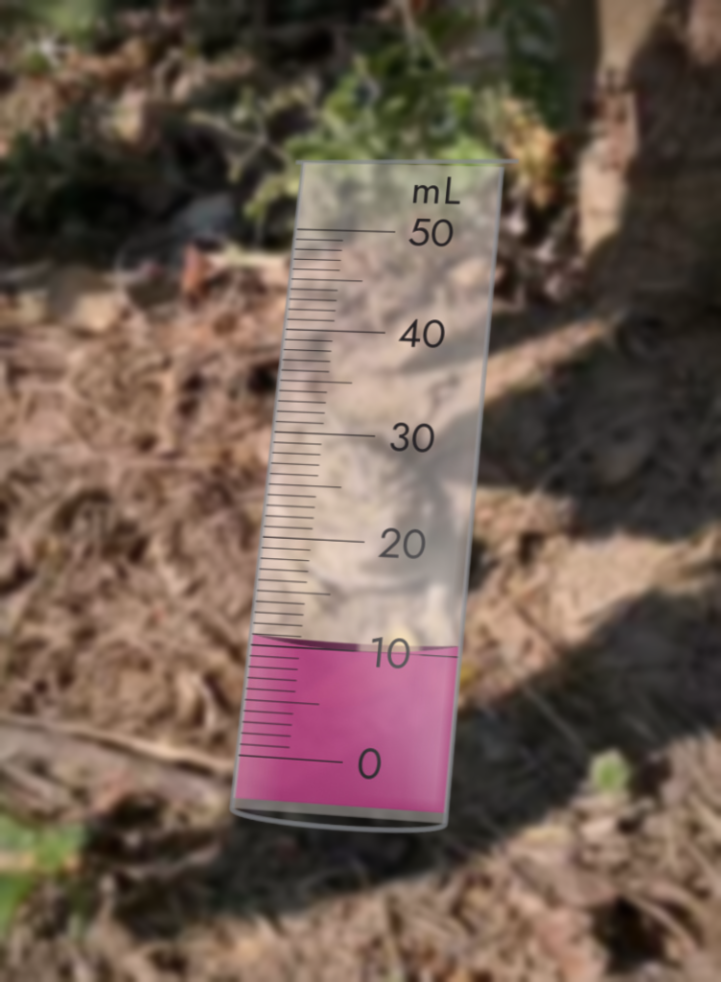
10mL
